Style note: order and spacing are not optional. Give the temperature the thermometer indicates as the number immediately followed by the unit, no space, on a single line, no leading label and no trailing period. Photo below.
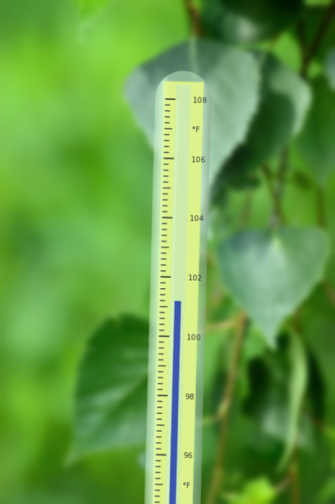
101.2°F
